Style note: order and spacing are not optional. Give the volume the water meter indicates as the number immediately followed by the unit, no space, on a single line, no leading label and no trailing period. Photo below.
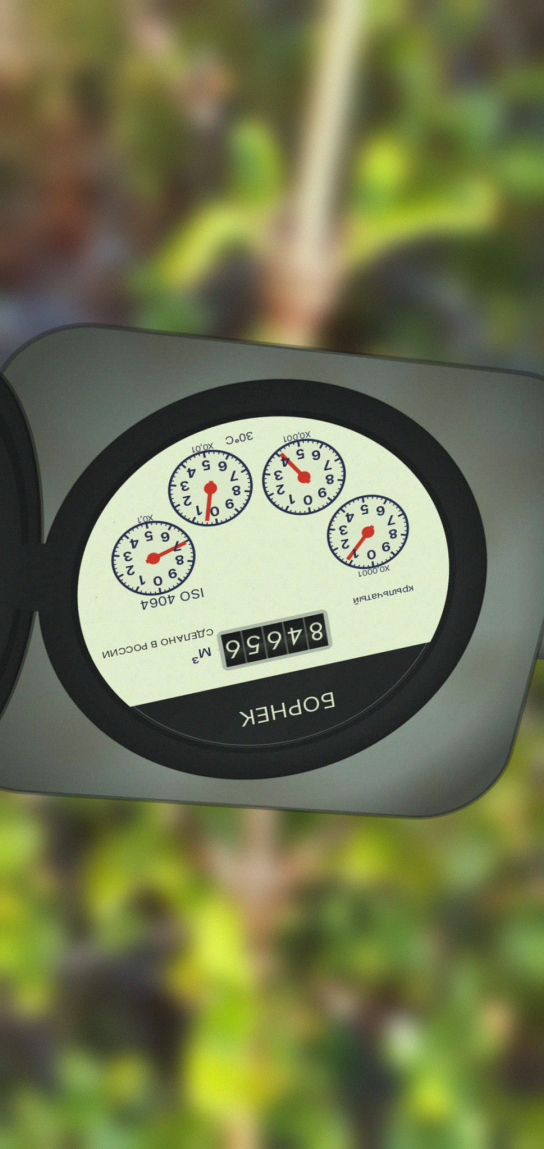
84656.7041m³
